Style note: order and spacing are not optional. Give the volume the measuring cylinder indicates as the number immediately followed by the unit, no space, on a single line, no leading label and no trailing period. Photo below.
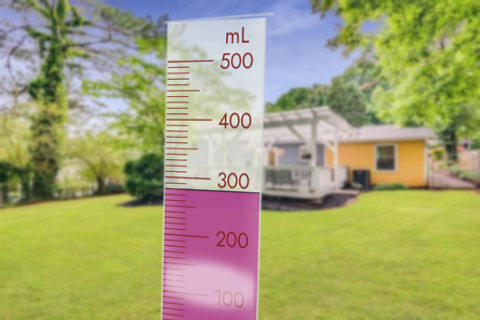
280mL
